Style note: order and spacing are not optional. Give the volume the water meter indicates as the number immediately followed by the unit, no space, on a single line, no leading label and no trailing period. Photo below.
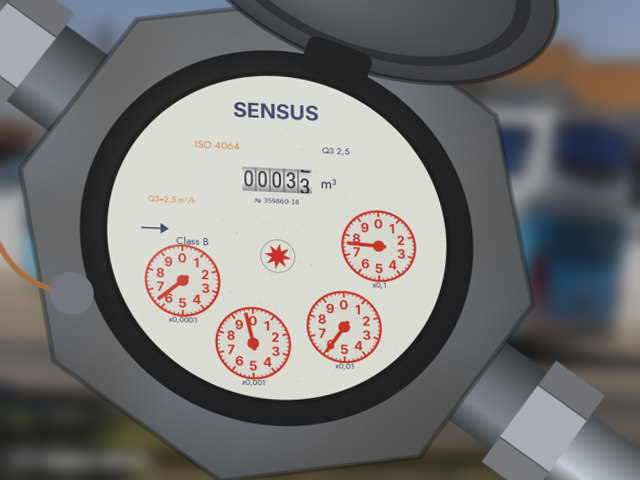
32.7596m³
